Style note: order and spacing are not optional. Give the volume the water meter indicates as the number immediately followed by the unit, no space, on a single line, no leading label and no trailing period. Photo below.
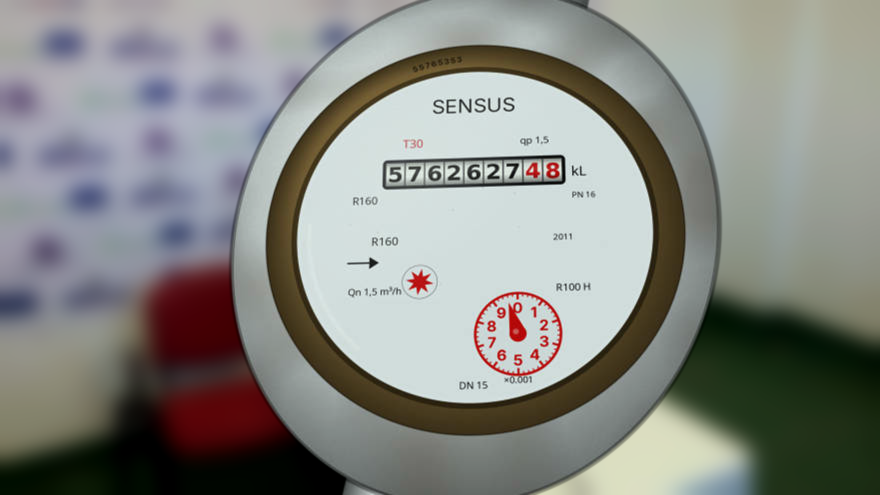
5762627.479kL
